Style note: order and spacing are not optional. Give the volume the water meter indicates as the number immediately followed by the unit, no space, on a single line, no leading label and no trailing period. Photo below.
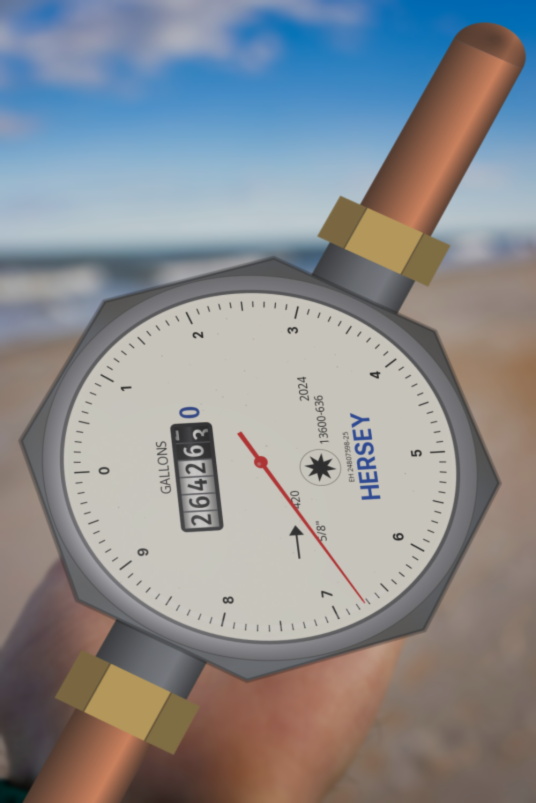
2642626.7gal
